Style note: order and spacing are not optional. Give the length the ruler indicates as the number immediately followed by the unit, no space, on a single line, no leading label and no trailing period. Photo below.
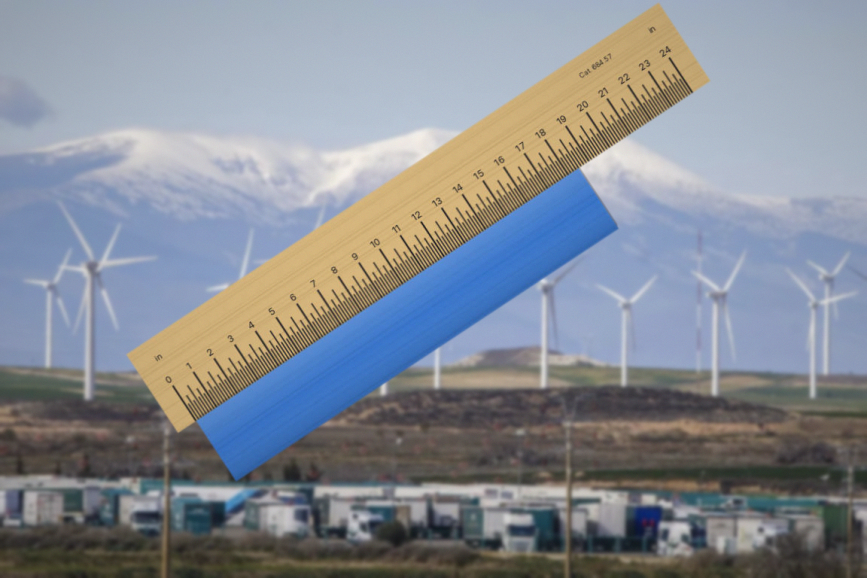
18.5in
